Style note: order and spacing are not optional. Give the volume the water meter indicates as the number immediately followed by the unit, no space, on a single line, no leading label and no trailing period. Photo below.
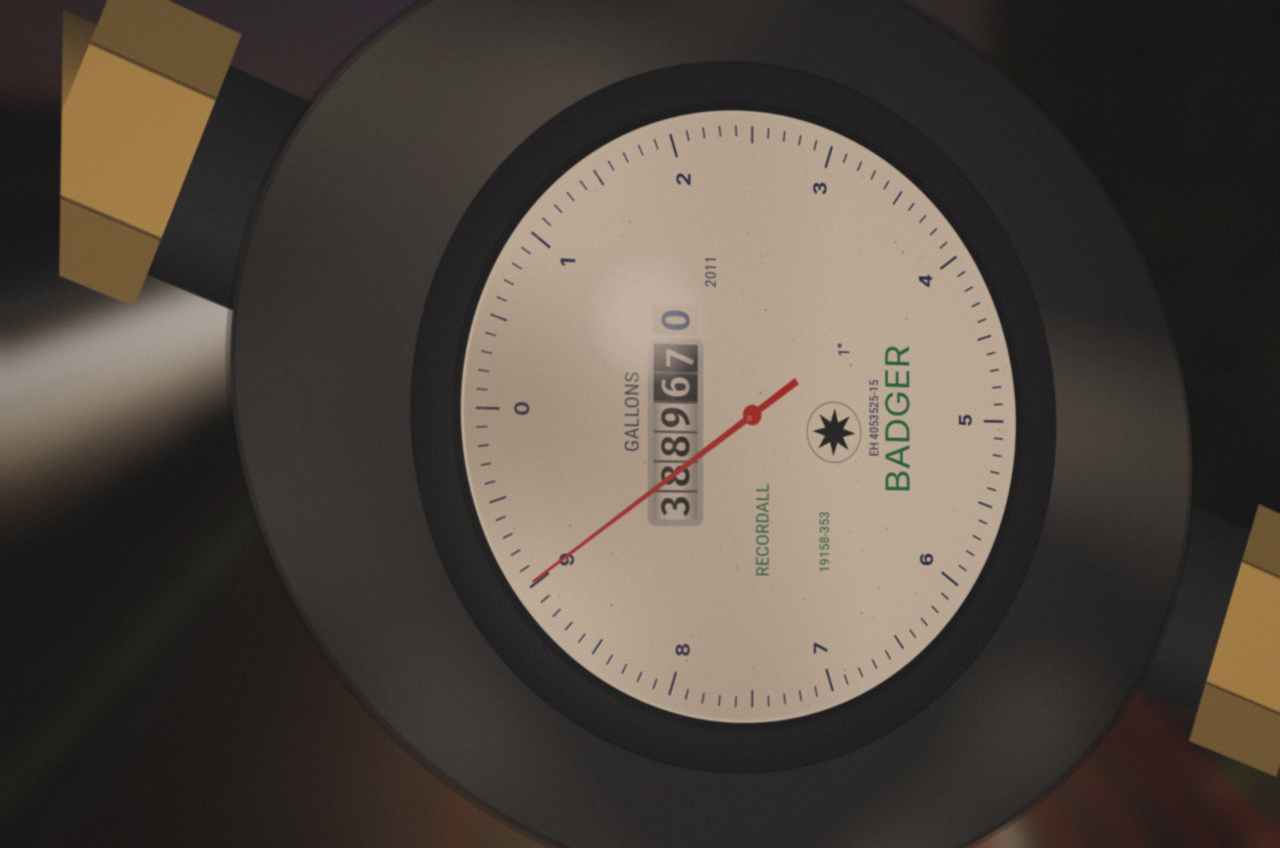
3889669.0gal
